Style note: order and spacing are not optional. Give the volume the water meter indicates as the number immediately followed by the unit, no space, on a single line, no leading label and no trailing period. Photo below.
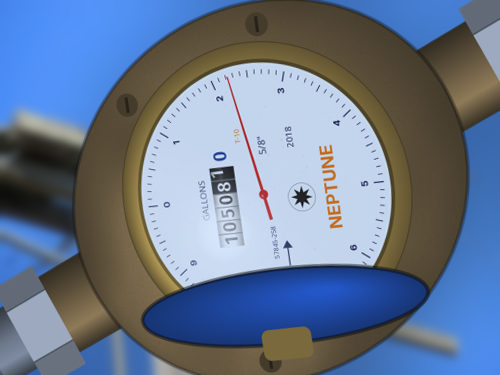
1050812.2gal
